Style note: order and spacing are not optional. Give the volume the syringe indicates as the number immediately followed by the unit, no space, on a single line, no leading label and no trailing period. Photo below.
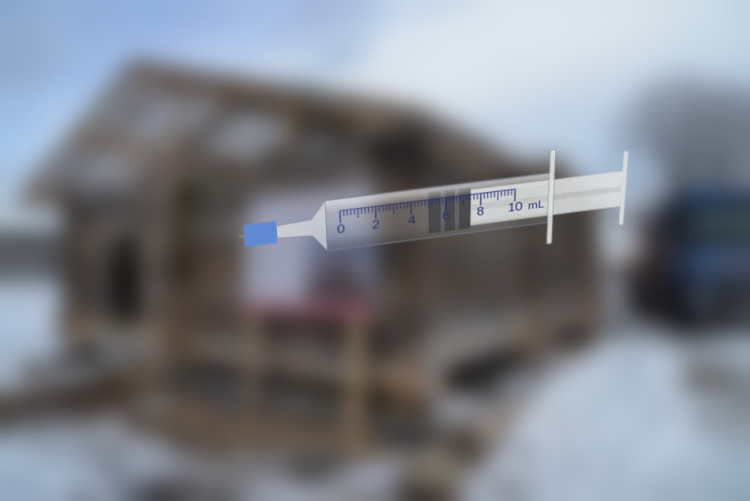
5mL
